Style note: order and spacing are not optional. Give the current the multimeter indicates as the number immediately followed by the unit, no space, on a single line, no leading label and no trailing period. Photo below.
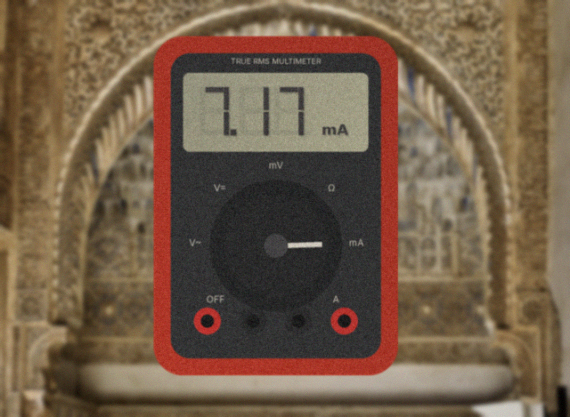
7.17mA
